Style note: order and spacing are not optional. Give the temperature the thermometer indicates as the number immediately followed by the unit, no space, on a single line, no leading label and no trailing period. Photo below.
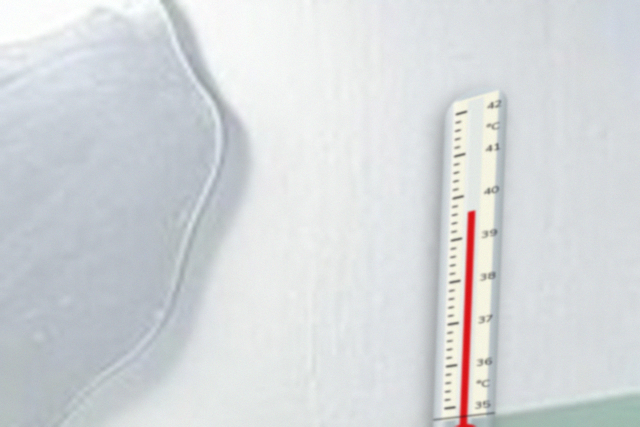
39.6°C
